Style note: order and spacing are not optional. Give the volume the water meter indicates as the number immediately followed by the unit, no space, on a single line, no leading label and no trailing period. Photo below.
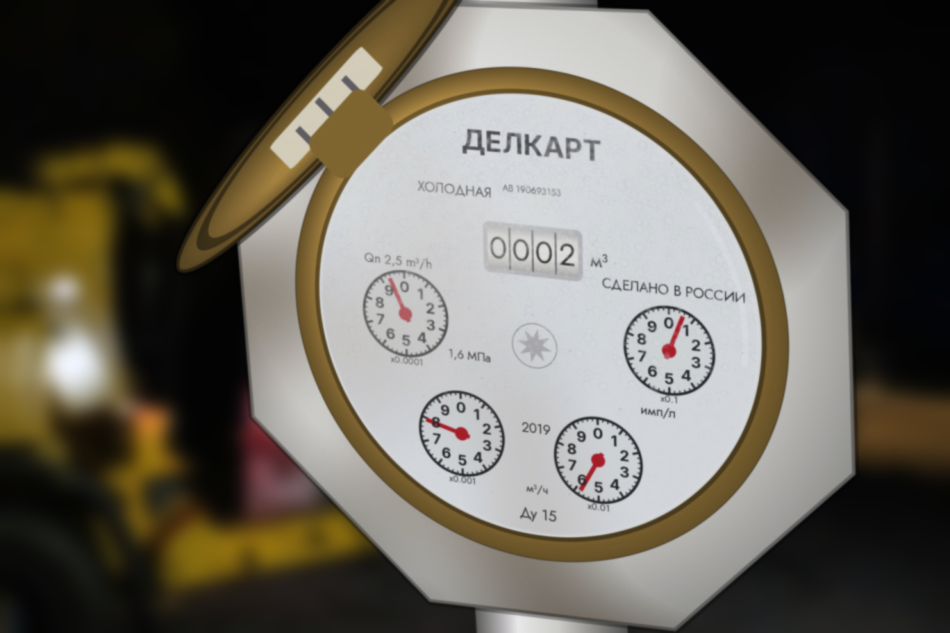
2.0579m³
